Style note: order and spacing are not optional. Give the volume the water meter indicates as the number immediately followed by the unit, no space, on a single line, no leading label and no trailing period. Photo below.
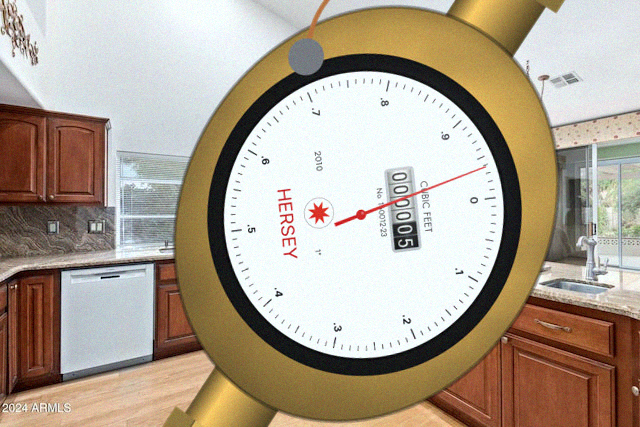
4.96ft³
